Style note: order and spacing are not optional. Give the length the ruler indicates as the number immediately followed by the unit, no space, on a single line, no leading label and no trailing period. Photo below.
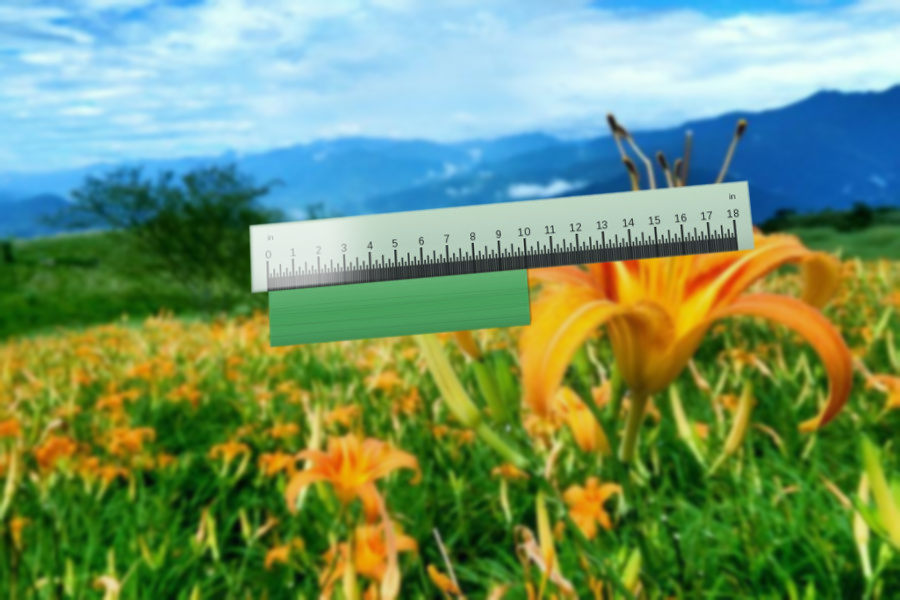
10in
